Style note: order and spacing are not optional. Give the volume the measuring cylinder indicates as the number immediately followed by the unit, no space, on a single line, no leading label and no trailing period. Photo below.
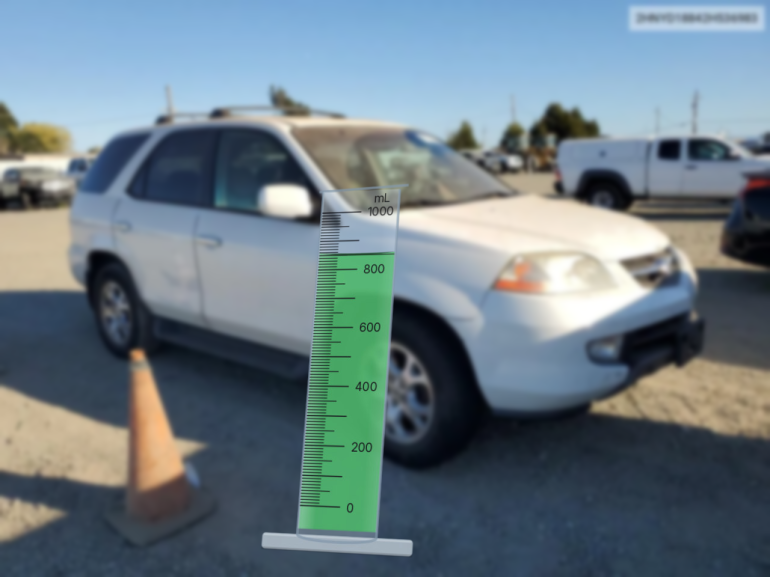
850mL
